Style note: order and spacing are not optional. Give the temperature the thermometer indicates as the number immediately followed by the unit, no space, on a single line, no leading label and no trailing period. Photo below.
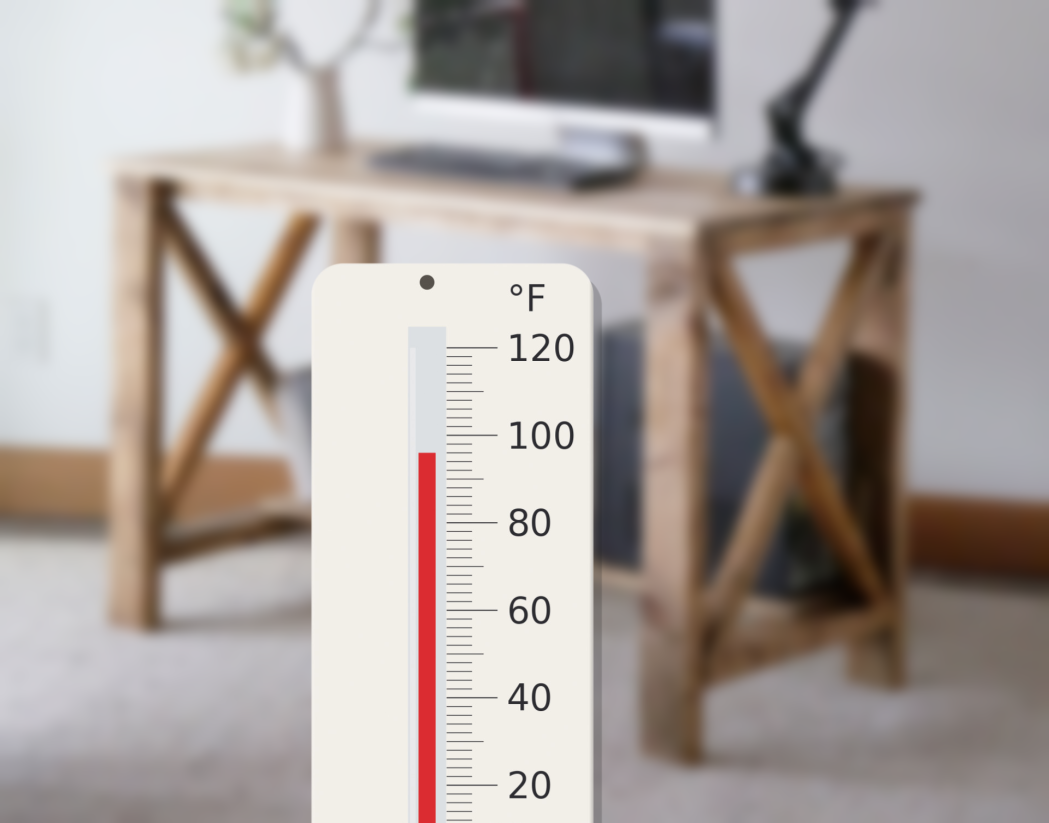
96°F
